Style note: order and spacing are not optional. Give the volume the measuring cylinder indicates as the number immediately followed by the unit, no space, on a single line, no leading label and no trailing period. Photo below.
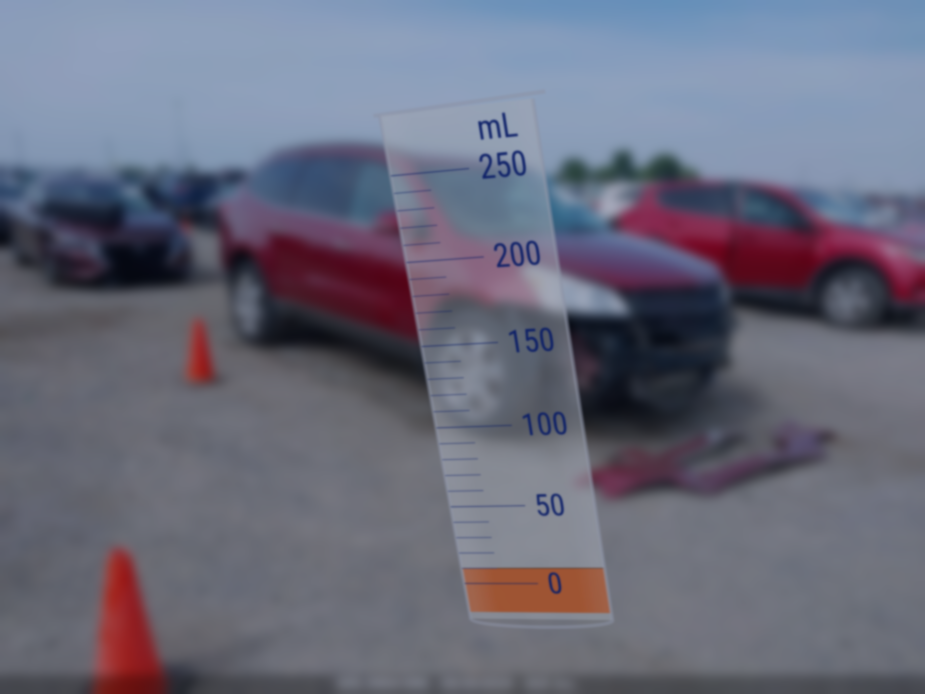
10mL
